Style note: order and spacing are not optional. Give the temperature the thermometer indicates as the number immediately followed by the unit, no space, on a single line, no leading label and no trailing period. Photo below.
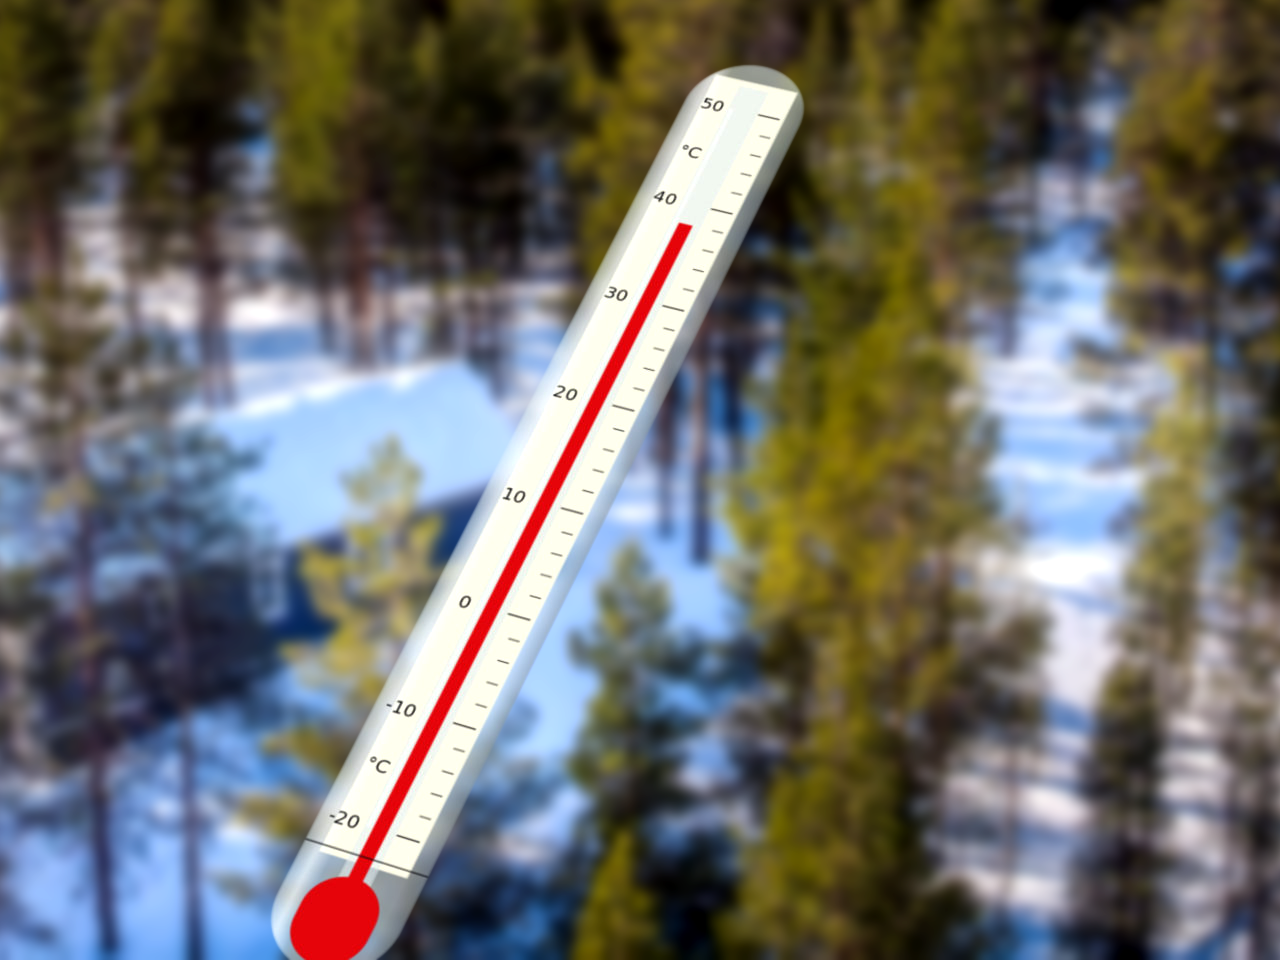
38°C
